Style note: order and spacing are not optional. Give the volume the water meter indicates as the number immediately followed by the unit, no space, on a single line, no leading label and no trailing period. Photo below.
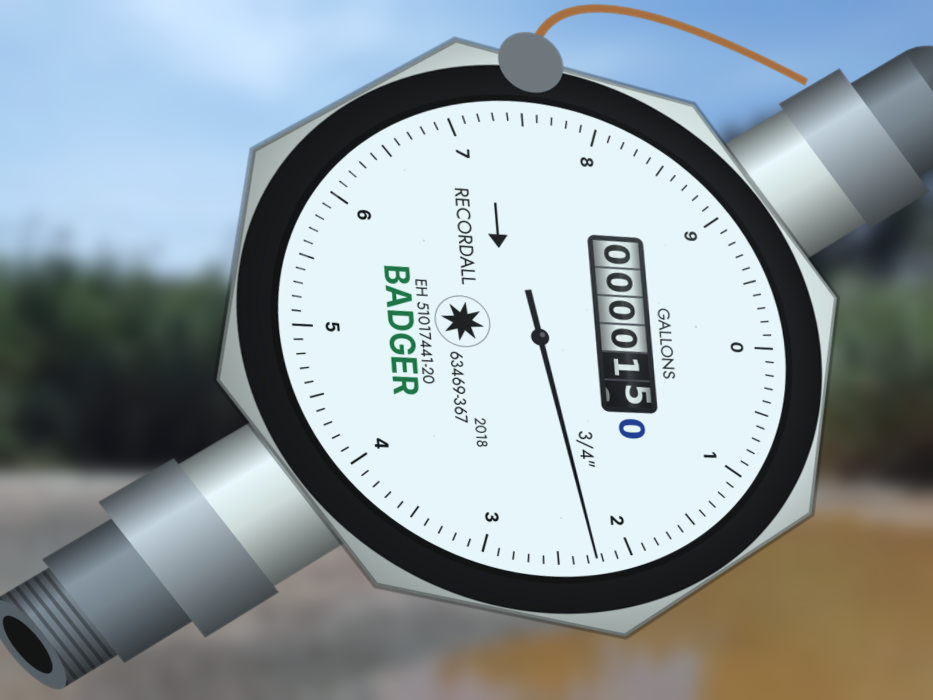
152.2gal
